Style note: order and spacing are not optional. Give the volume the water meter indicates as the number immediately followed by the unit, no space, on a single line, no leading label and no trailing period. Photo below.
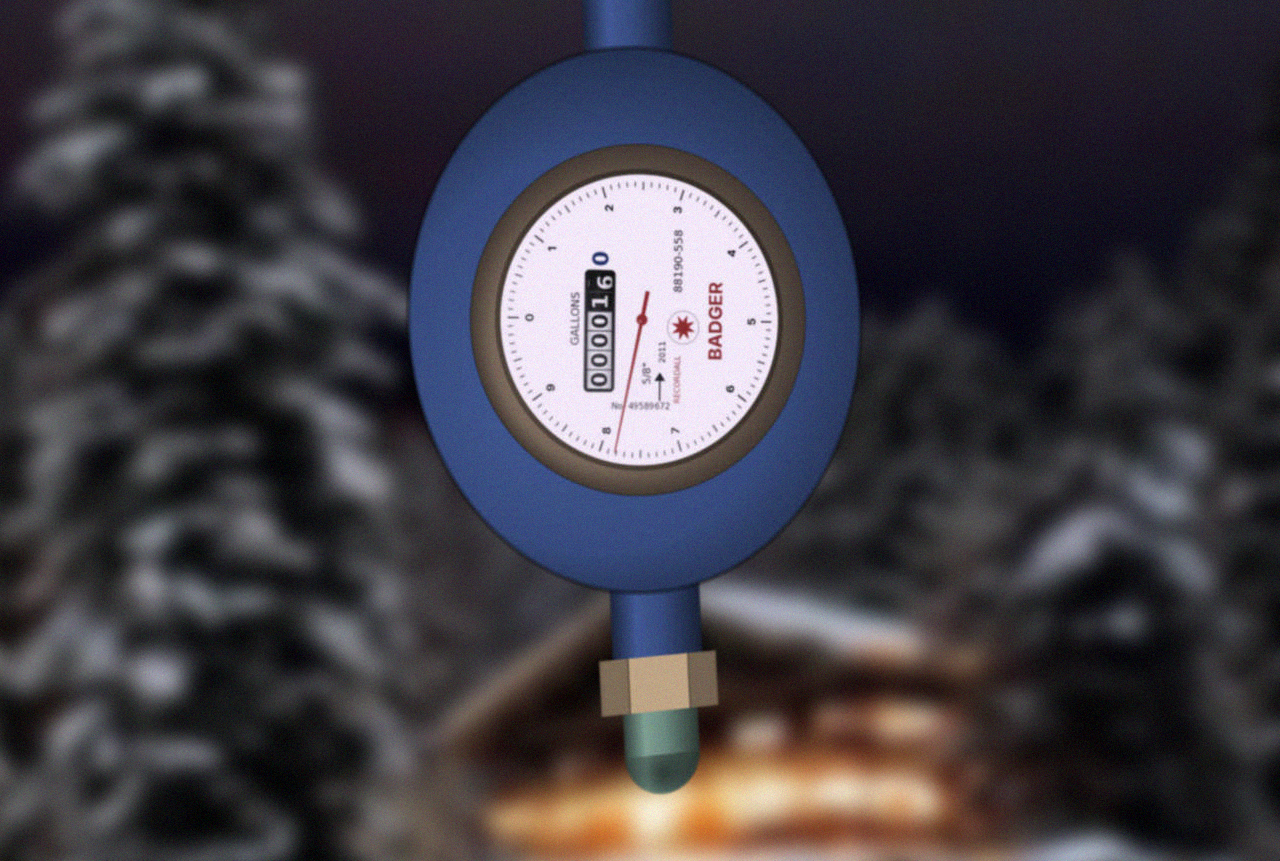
157.8gal
